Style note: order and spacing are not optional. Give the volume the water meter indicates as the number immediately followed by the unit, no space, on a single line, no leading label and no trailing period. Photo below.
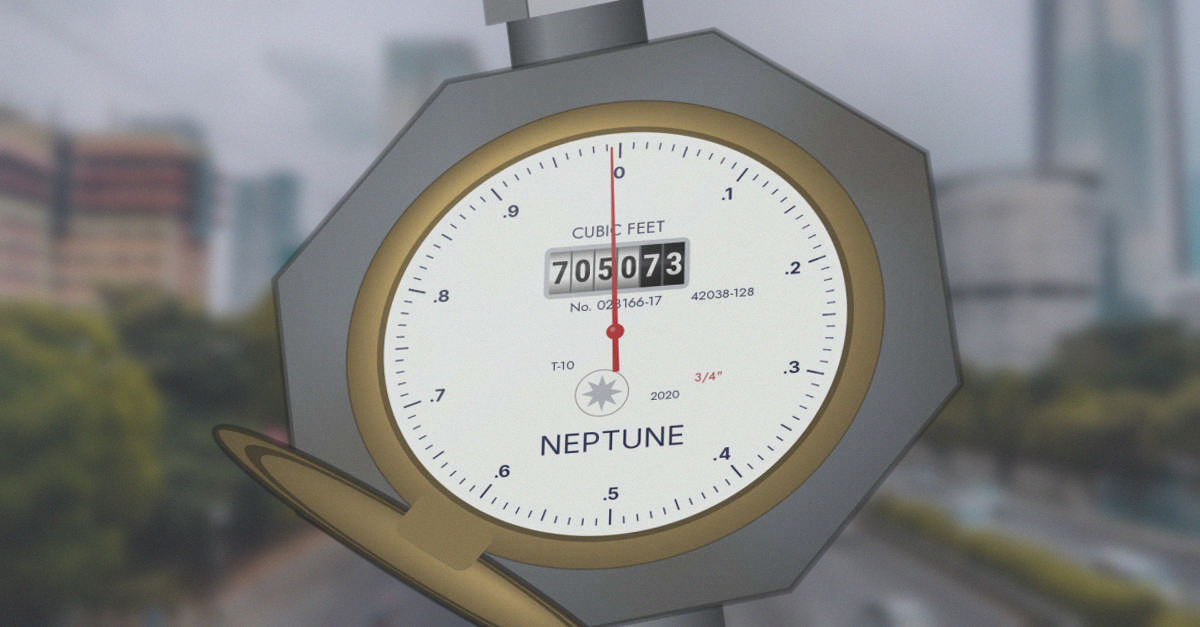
705072.99ft³
